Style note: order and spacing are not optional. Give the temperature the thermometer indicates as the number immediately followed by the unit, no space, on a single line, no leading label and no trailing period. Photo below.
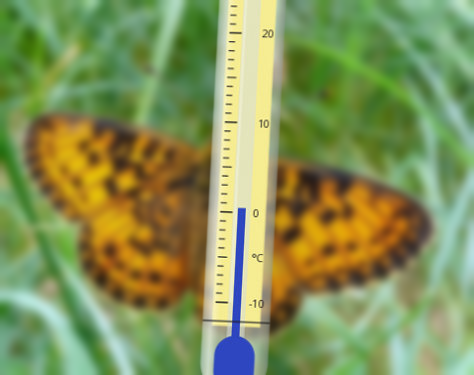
0.5°C
